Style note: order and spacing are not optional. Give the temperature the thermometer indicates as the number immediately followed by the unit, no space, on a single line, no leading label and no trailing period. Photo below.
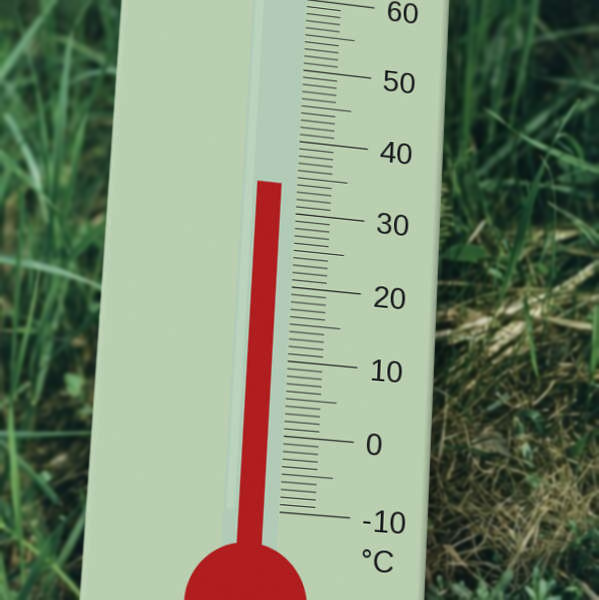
34°C
